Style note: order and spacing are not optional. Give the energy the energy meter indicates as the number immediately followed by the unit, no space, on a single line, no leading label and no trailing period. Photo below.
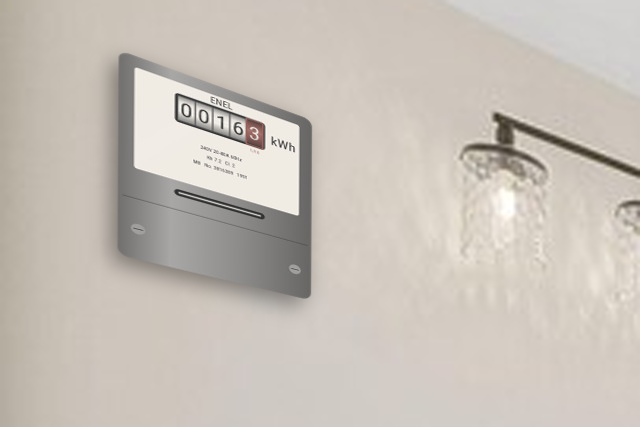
16.3kWh
